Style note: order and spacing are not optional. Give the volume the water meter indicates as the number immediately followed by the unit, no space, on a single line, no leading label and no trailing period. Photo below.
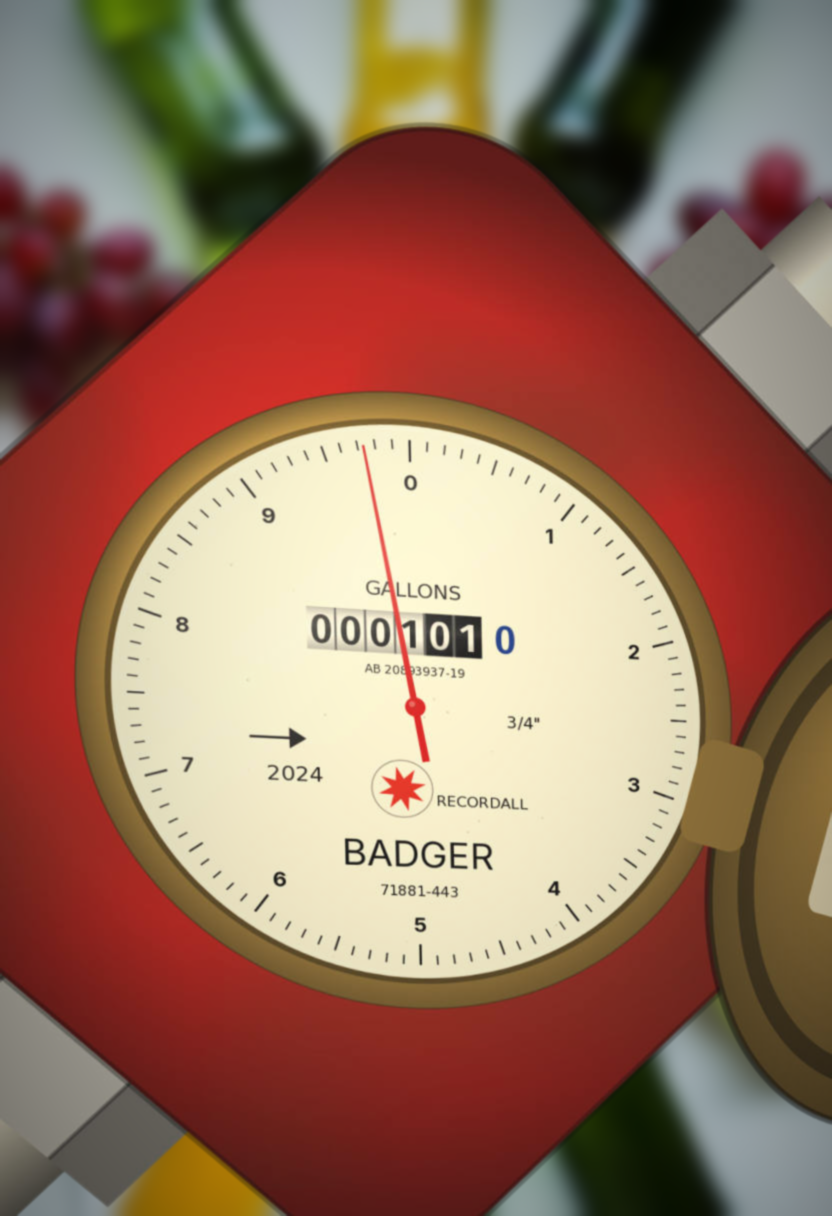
1009.7gal
